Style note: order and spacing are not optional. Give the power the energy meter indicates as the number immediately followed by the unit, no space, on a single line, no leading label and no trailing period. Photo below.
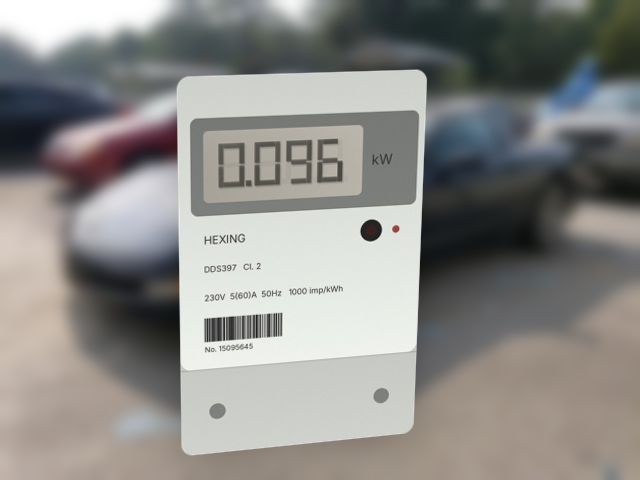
0.096kW
